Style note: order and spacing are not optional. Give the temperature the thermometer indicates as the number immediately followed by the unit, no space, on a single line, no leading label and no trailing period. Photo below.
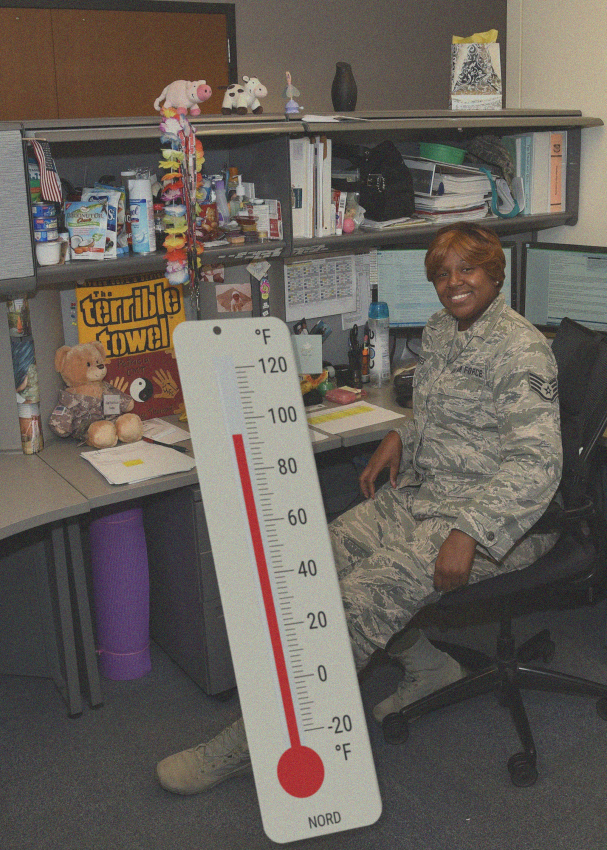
94°F
